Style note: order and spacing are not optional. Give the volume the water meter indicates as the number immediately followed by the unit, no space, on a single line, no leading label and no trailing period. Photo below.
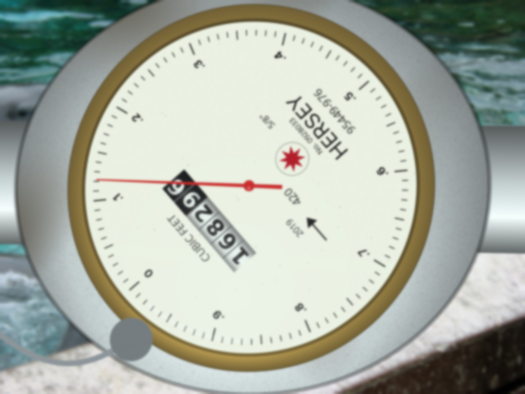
168296.12ft³
